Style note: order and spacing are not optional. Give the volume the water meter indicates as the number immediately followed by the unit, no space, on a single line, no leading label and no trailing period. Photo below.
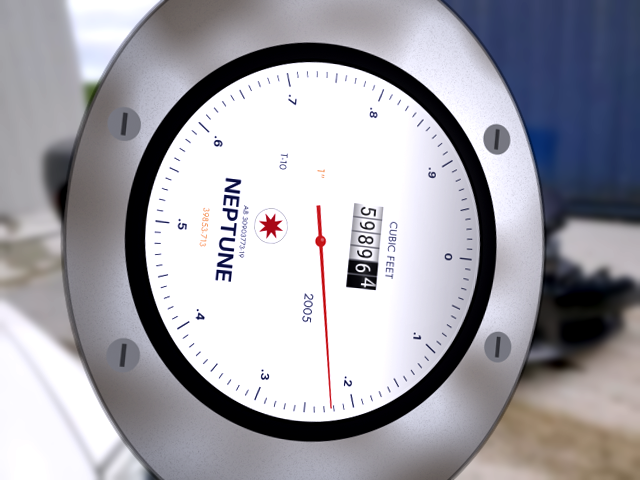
598964.22ft³
